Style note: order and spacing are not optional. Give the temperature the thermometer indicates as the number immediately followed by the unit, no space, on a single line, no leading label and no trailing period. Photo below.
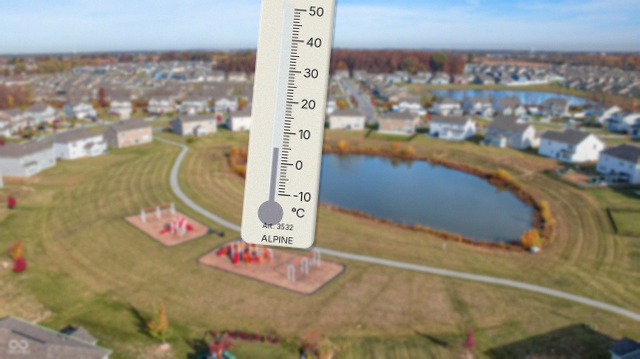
5°C
